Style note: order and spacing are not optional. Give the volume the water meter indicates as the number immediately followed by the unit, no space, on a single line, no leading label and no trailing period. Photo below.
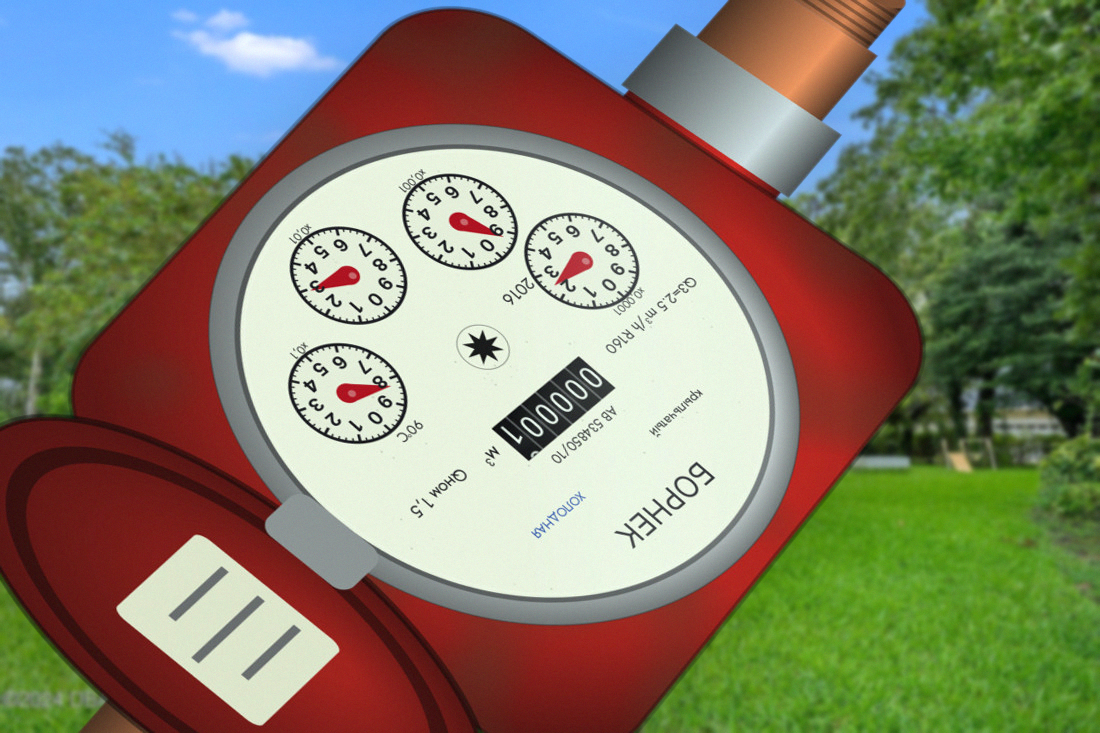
0.8292m³
